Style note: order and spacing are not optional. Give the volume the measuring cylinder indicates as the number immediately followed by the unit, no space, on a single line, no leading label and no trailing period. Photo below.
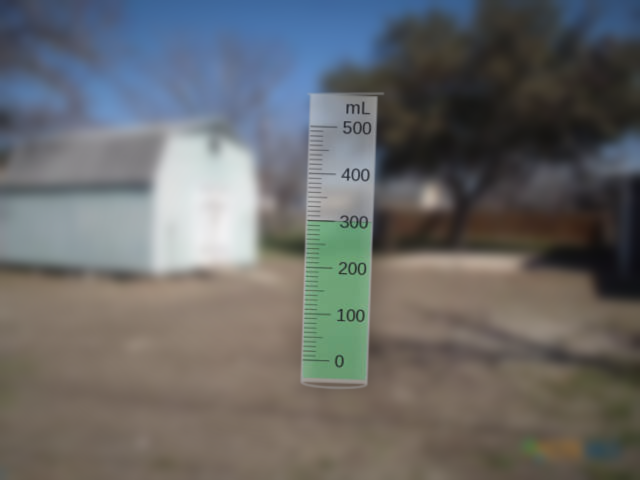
300mL
